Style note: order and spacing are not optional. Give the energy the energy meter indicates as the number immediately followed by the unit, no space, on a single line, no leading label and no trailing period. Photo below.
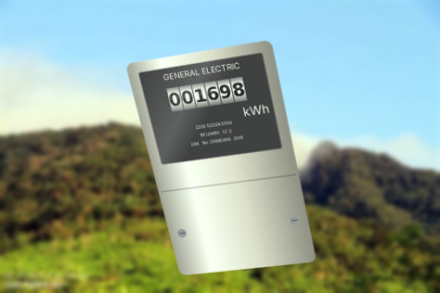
1698kWh
